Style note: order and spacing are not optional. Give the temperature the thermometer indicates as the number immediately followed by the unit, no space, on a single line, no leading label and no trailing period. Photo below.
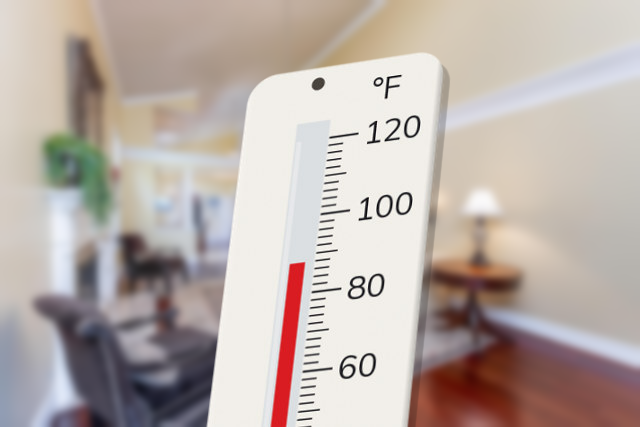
88°F
